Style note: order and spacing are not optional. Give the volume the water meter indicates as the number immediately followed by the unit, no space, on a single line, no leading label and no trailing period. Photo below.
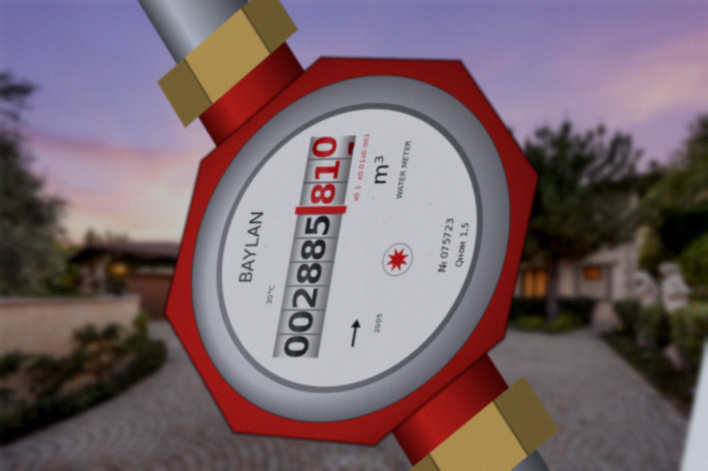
2885.810m³
